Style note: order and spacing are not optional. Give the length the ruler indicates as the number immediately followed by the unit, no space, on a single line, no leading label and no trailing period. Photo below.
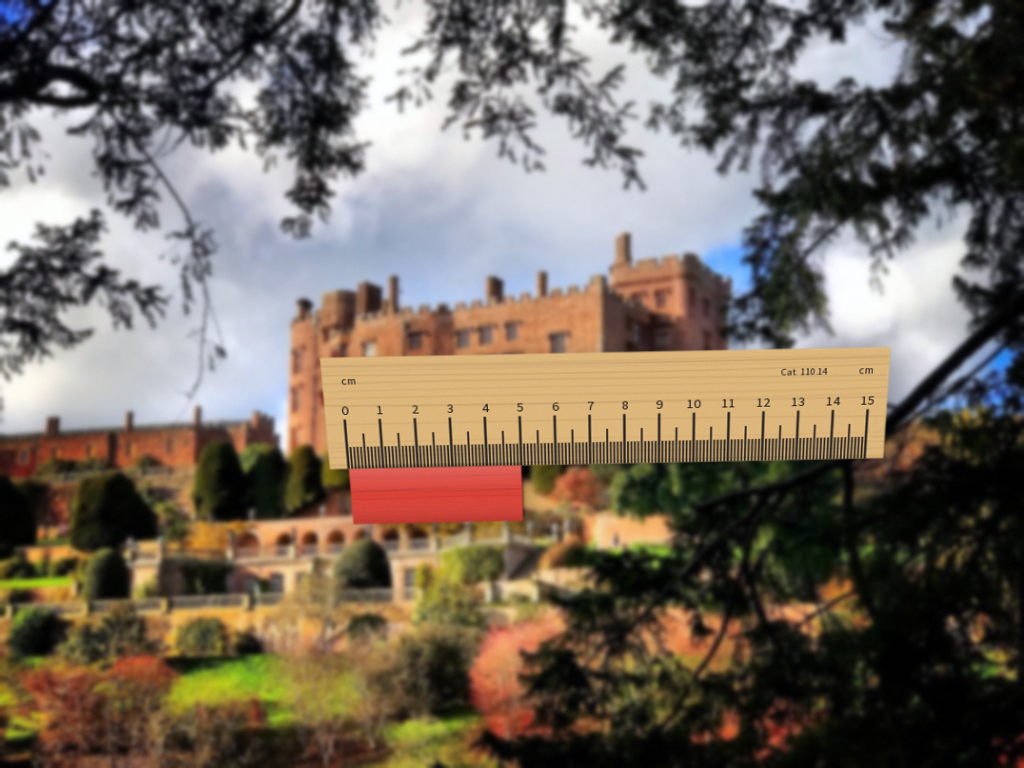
5cm
